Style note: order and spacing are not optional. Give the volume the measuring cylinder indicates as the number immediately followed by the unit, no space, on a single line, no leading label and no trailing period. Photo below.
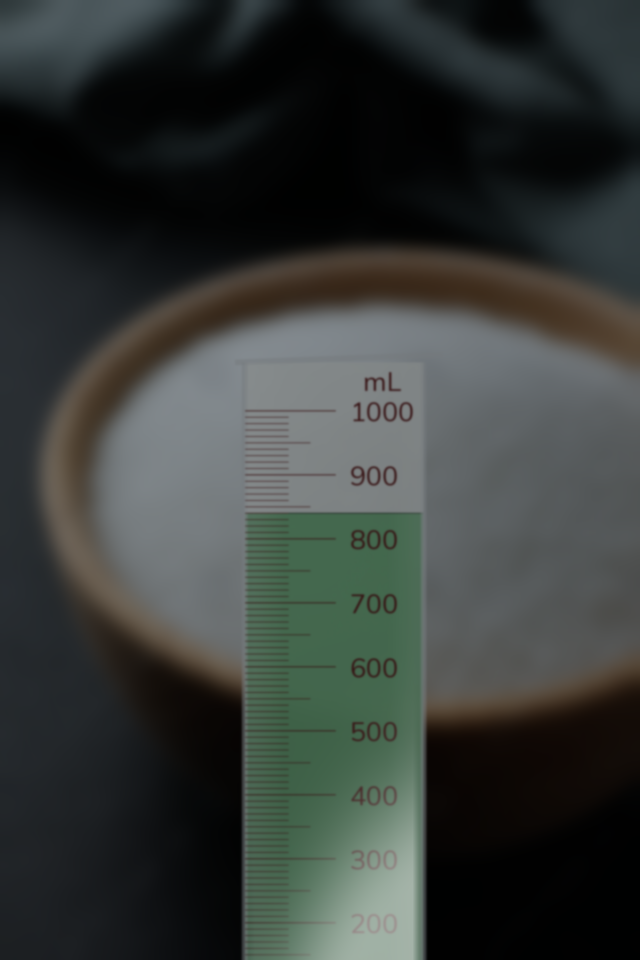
840mL
